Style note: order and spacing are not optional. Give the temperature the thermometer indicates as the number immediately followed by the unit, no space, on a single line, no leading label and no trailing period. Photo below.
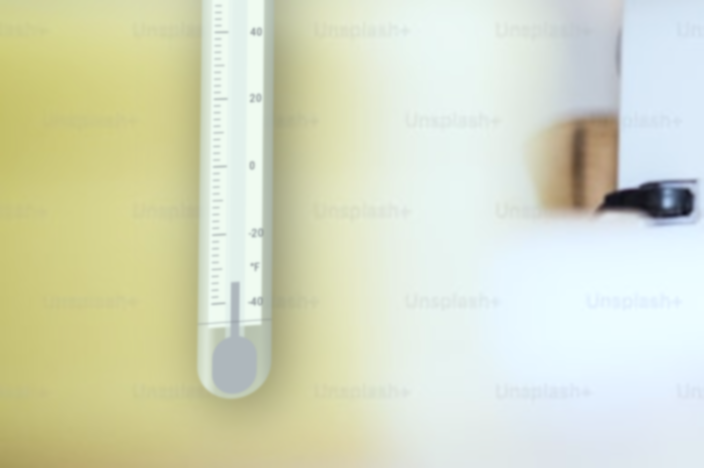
-34°F
